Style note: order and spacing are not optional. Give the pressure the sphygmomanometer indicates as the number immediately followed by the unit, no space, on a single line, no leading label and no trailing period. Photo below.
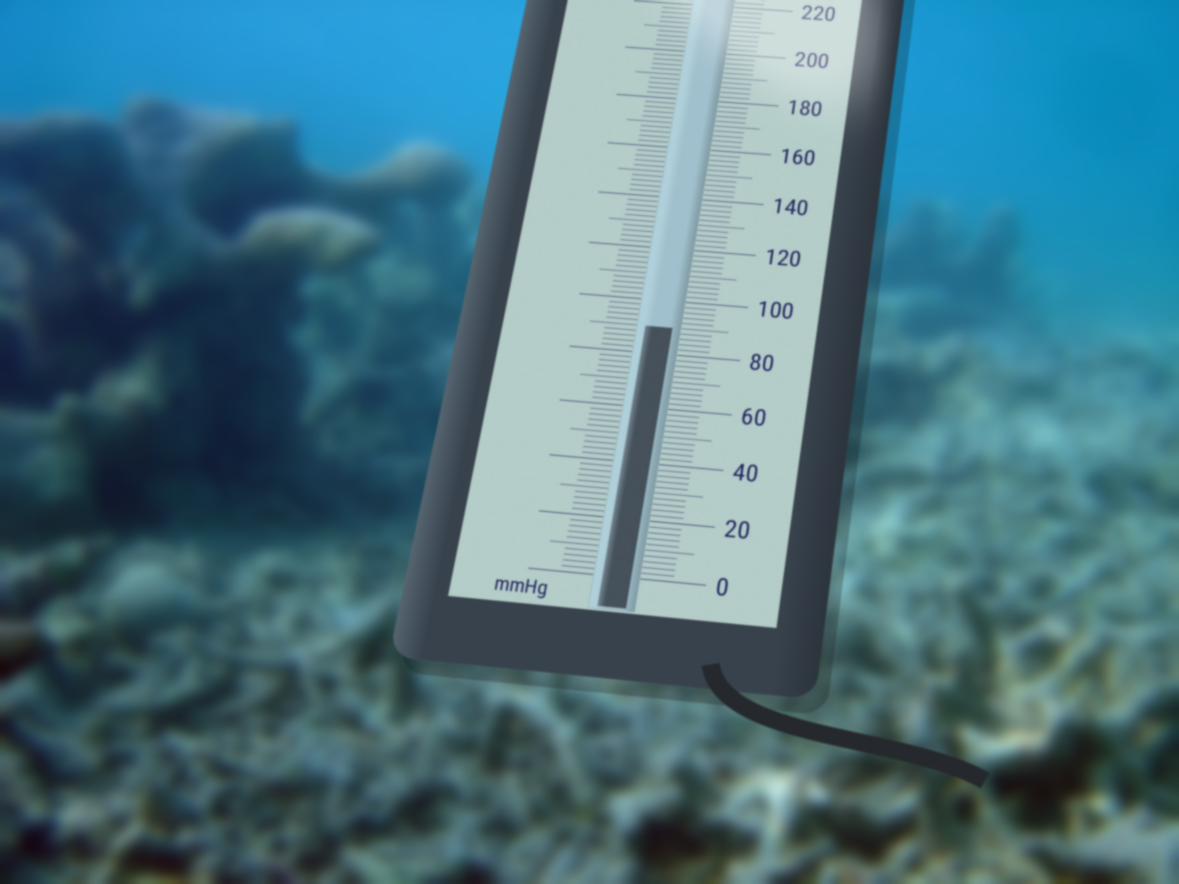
90mmHg
